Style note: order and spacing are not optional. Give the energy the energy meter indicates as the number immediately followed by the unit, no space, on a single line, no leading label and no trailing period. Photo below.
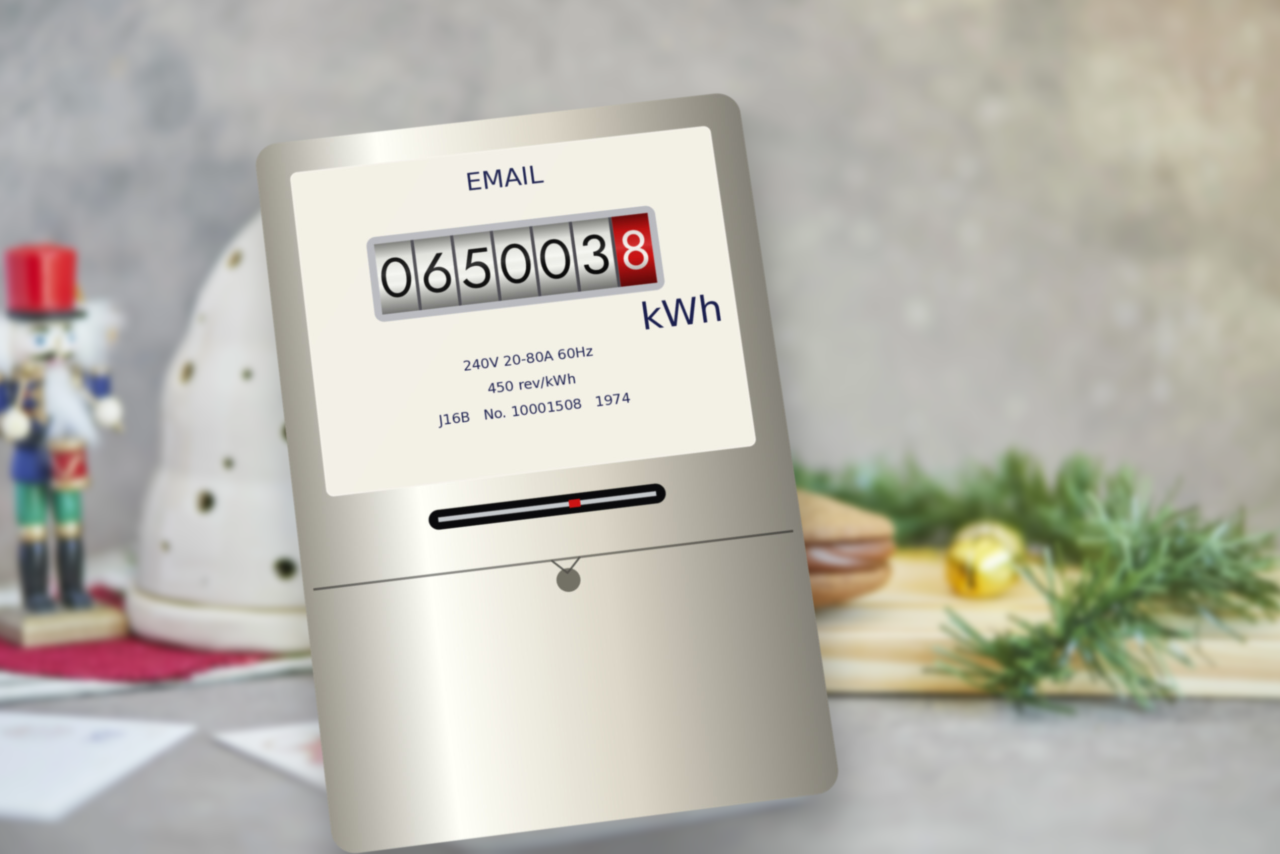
65003.8kWh
